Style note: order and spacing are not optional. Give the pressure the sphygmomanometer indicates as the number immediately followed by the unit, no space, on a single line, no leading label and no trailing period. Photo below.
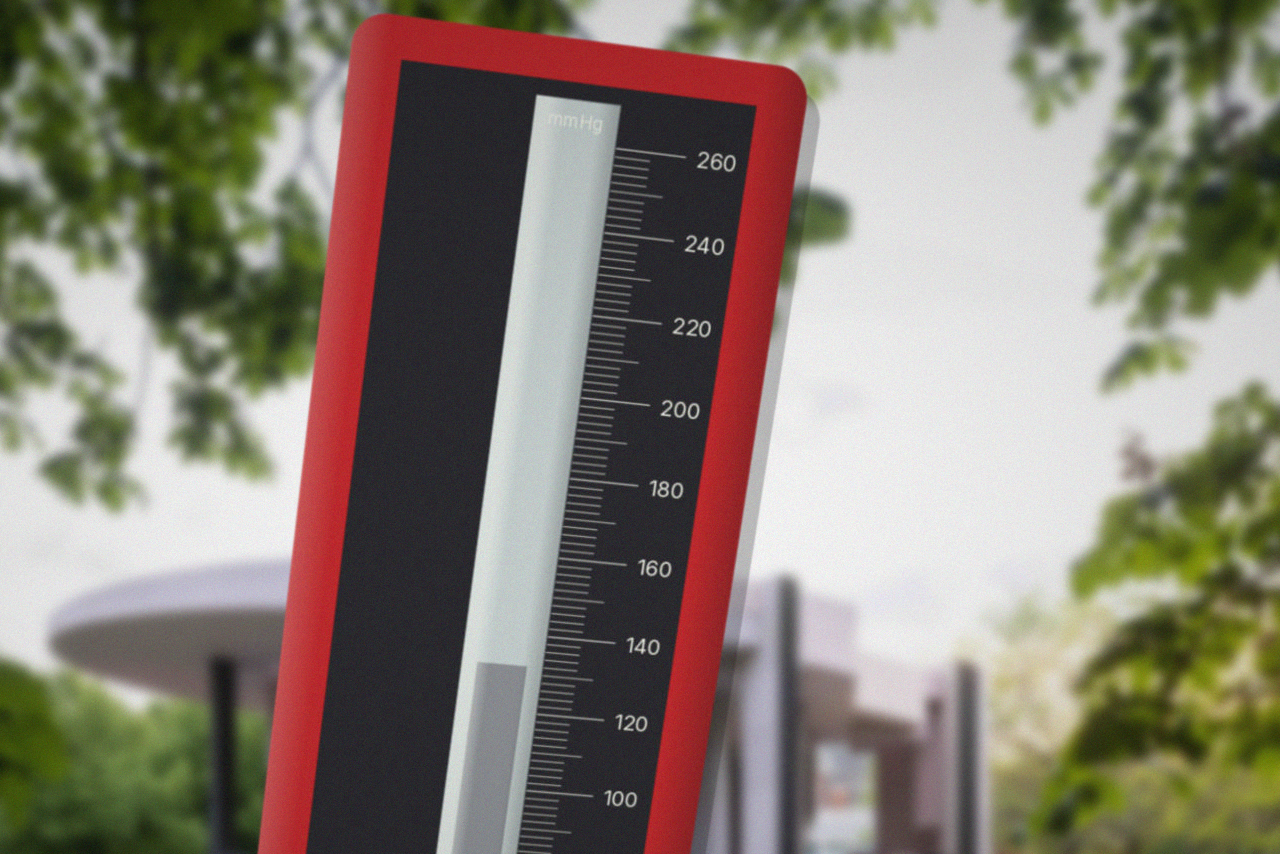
132mmHg
